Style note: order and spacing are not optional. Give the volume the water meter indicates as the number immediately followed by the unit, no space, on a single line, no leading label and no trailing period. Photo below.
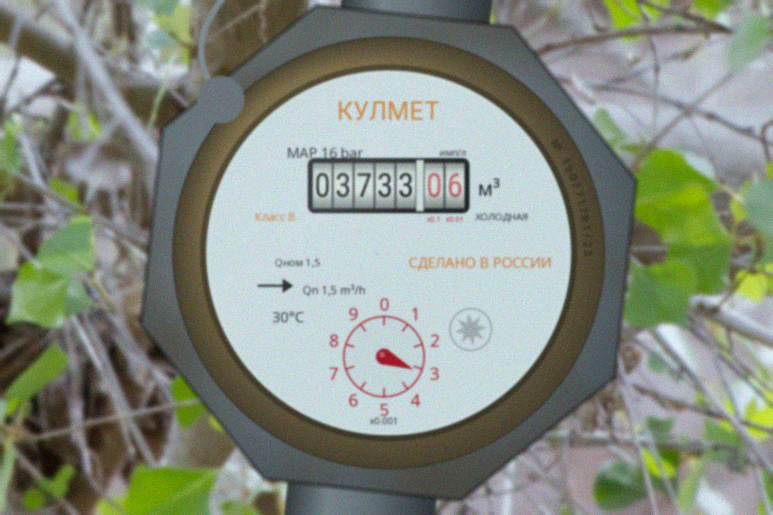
3733.063m³
